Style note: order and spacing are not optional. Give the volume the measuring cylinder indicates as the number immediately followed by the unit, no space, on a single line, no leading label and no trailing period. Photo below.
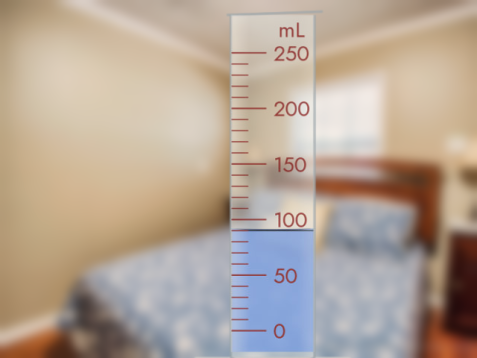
90mL
